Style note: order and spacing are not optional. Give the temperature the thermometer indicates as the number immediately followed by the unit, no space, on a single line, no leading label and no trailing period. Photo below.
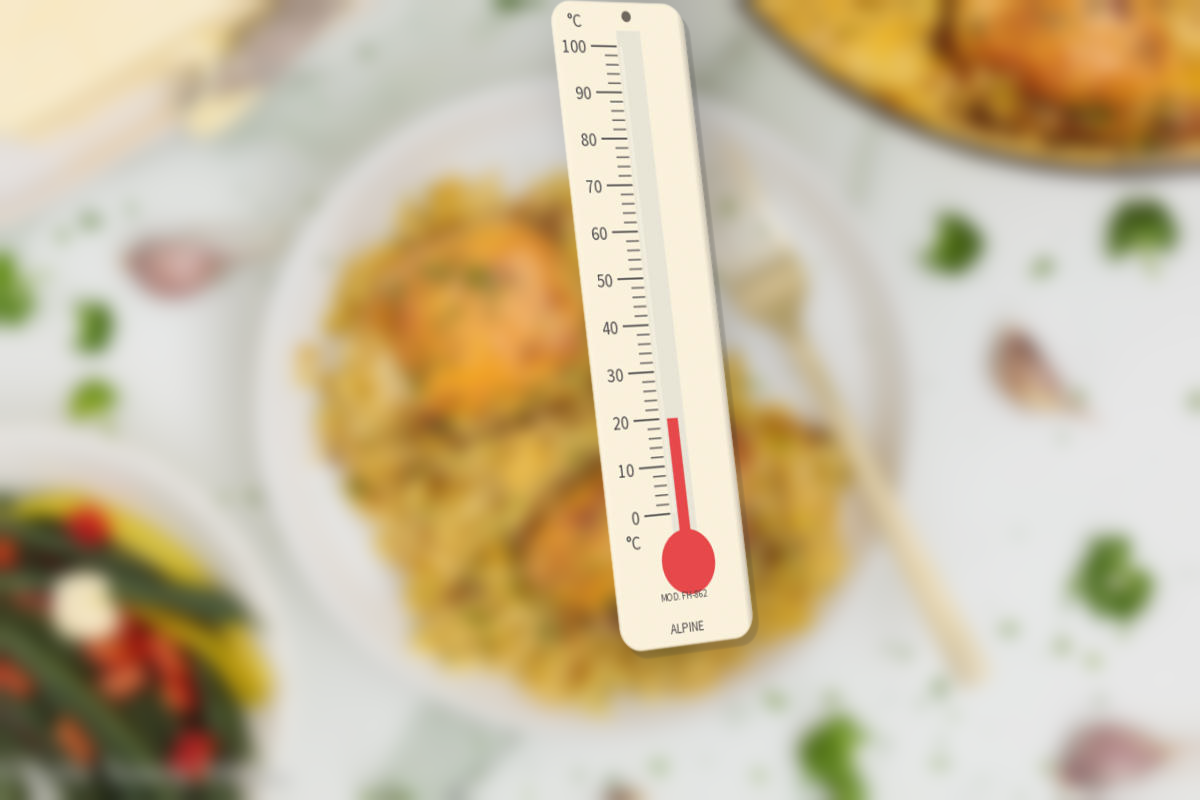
20°C
